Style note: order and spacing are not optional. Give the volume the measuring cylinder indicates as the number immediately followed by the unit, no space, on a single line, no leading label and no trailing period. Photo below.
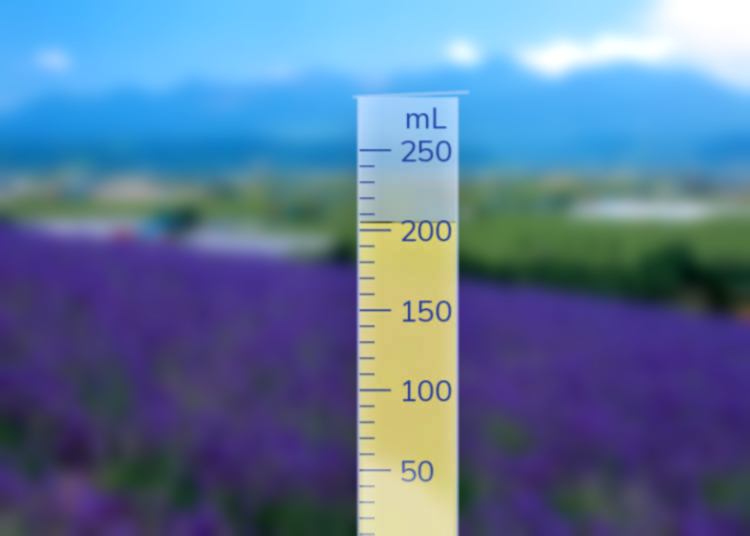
205mL
